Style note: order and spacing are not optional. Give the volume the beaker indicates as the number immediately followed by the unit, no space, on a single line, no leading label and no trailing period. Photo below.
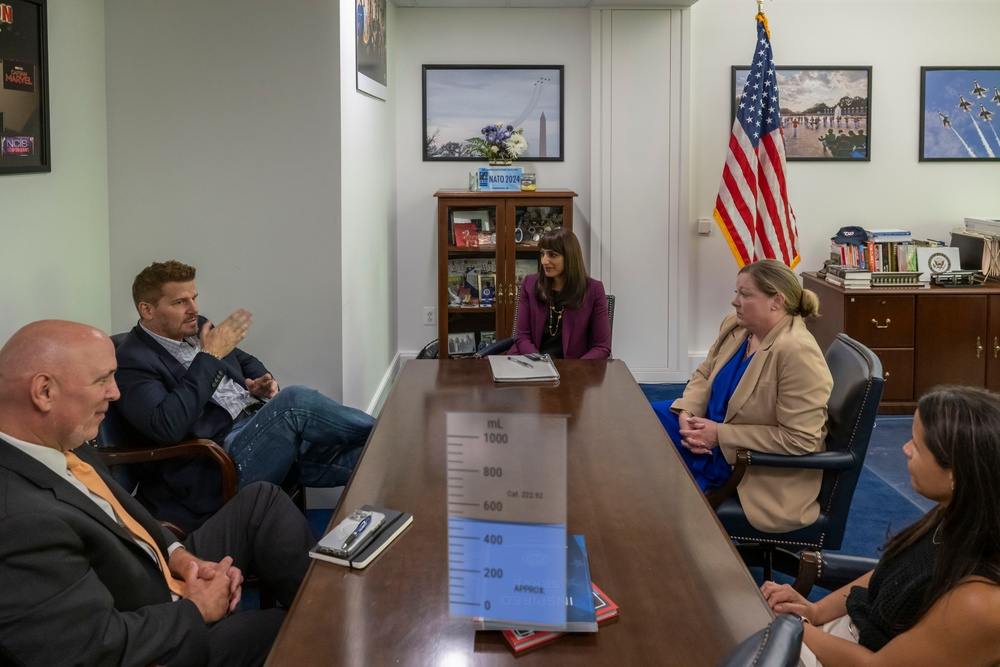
500mL
